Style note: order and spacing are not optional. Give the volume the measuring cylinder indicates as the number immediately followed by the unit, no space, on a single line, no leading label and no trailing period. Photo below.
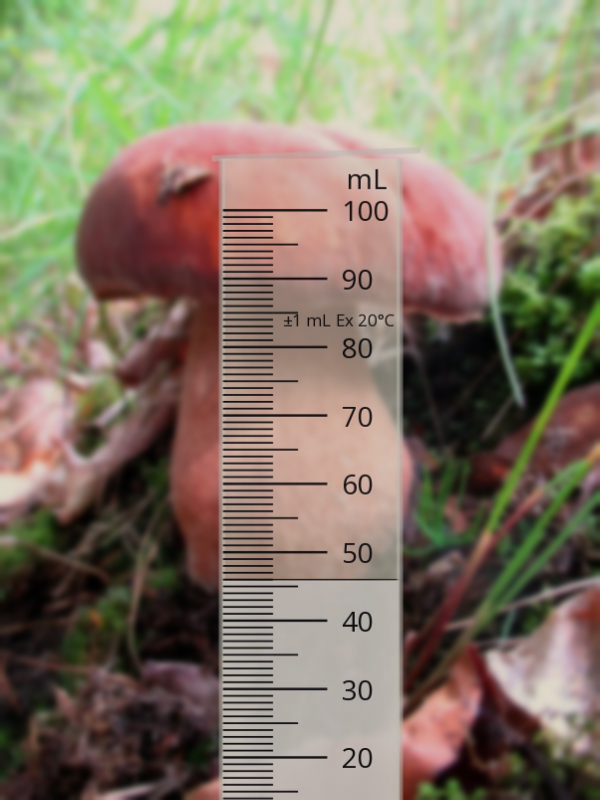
46mL
